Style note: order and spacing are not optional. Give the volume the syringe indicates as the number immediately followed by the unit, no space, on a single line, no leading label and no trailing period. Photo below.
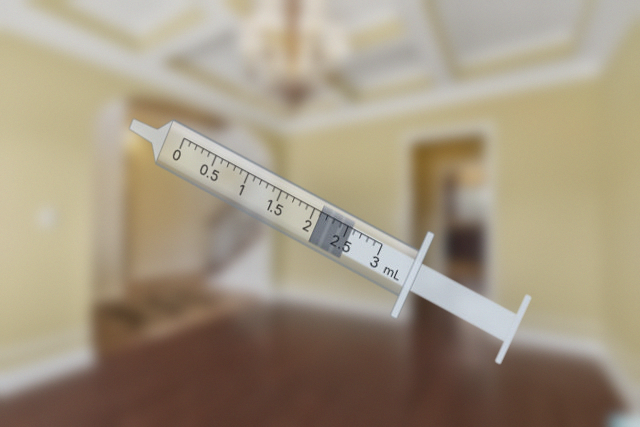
2.1mL
